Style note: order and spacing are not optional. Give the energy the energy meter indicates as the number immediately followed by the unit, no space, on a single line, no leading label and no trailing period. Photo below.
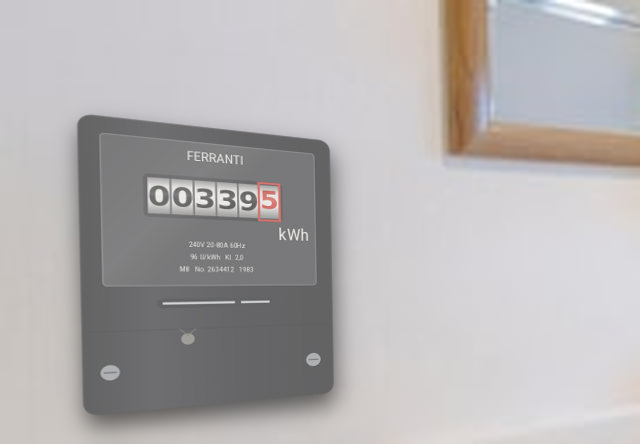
339.5kWh
